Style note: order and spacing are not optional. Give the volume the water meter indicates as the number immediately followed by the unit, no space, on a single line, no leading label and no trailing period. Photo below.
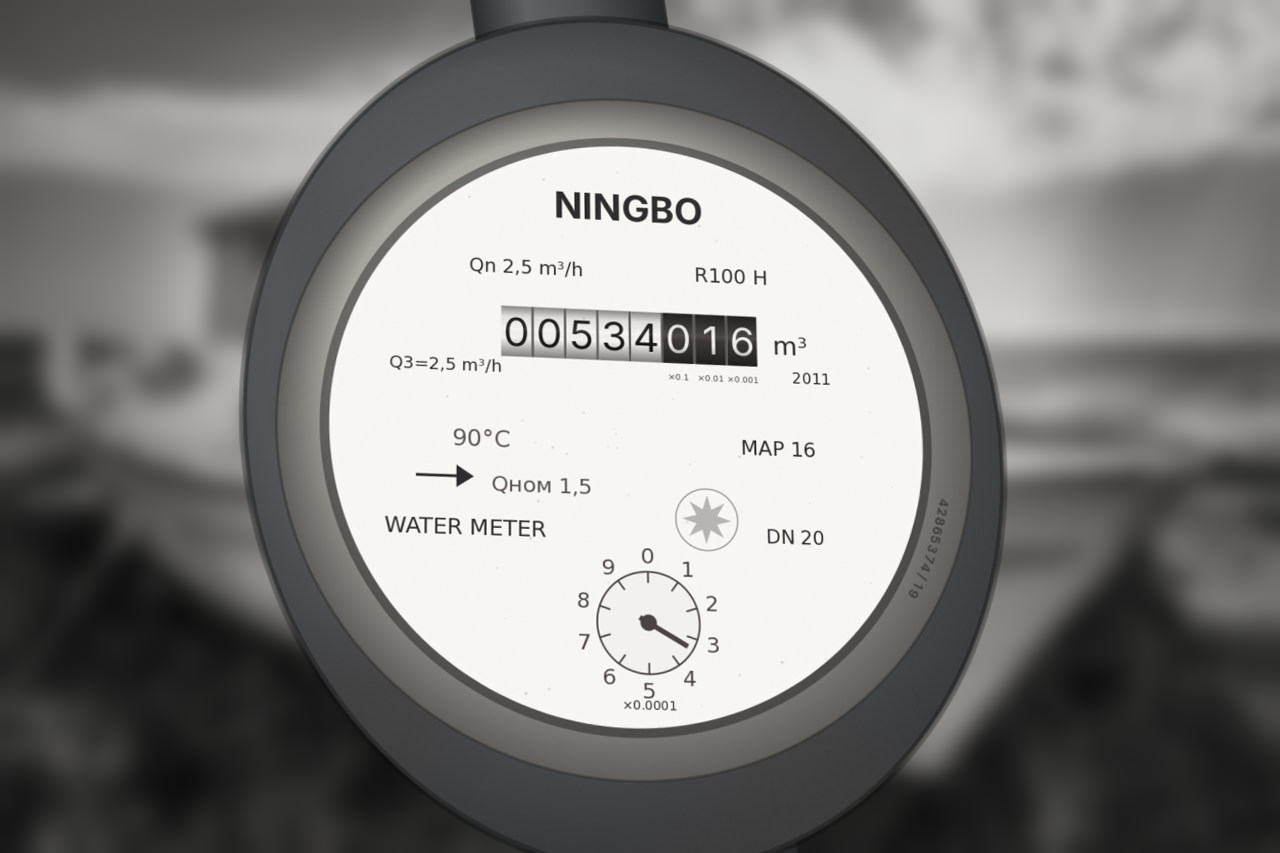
534.0163m³
